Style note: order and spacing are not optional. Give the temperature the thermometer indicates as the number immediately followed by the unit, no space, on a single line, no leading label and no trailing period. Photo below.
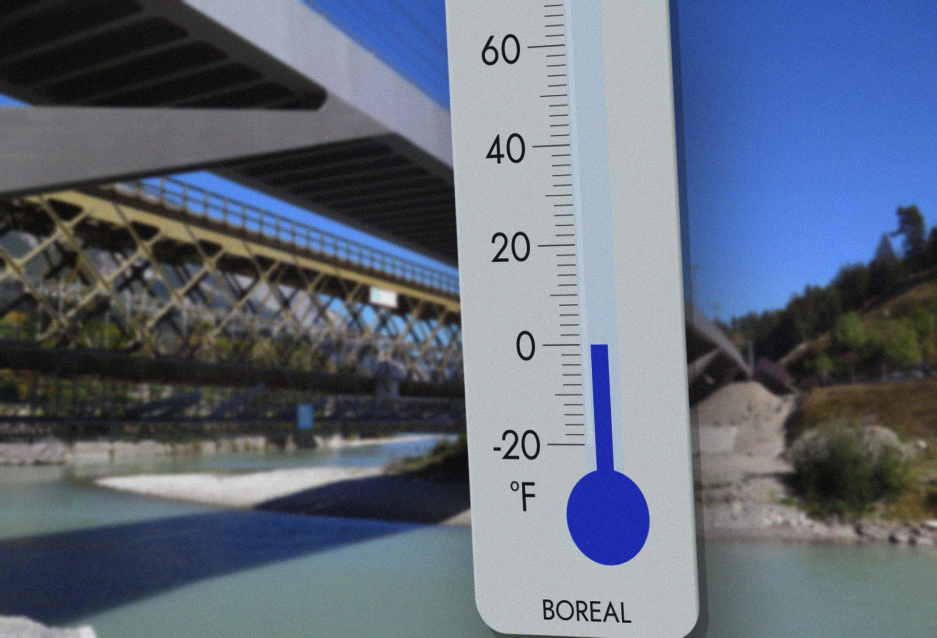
0°F
